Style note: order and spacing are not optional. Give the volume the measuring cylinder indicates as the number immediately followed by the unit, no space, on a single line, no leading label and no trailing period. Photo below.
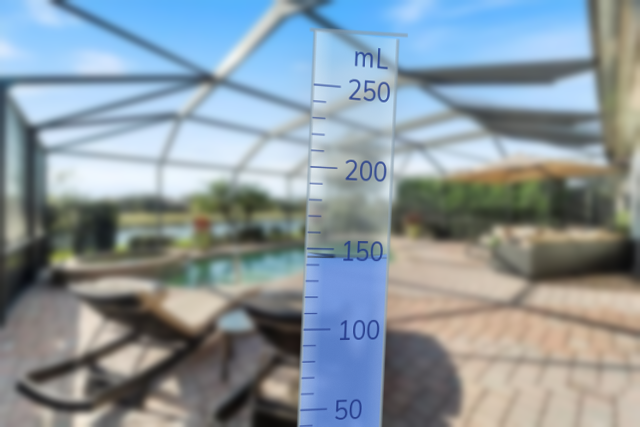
145mL
